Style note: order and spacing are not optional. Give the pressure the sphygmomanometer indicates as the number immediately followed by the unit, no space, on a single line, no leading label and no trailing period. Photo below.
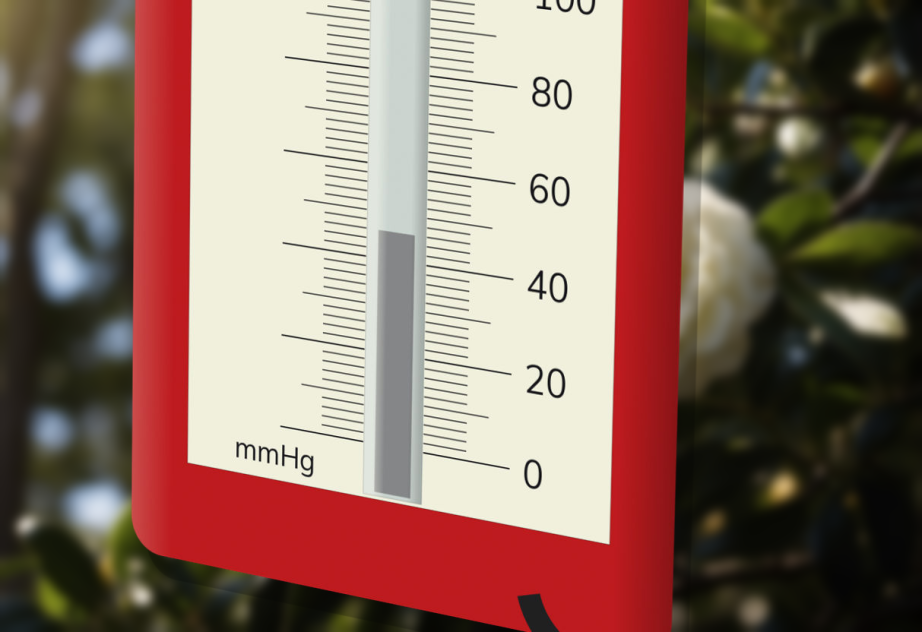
46mmHg
